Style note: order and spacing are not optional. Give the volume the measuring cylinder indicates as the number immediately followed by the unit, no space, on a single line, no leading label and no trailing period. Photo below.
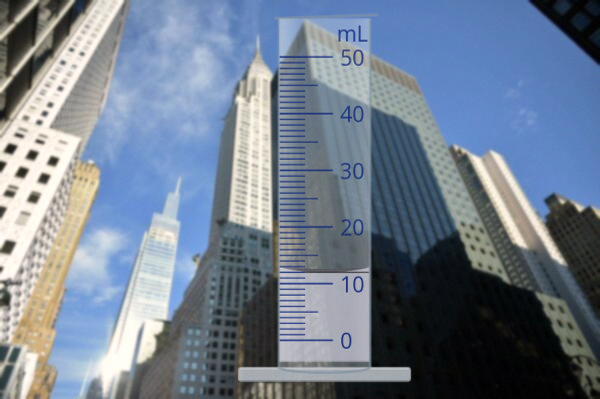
12mL
